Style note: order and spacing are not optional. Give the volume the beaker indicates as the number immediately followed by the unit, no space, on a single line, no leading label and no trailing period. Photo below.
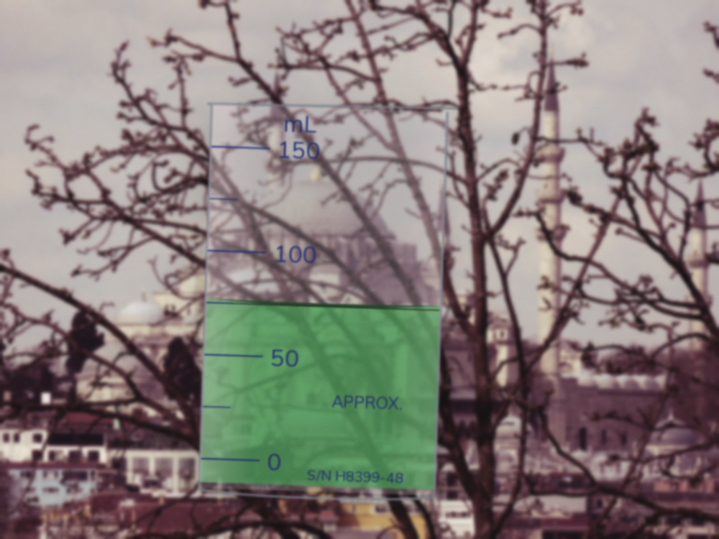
75mL
